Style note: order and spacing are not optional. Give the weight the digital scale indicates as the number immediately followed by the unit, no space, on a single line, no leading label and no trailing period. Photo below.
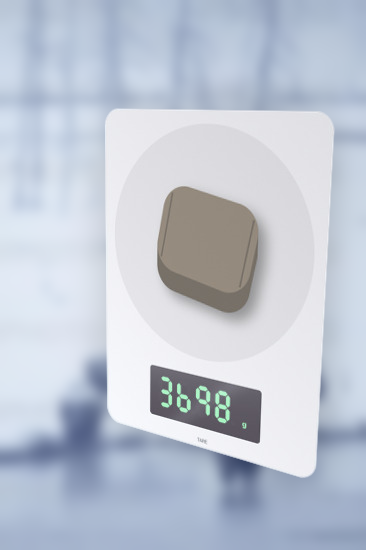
3698g
